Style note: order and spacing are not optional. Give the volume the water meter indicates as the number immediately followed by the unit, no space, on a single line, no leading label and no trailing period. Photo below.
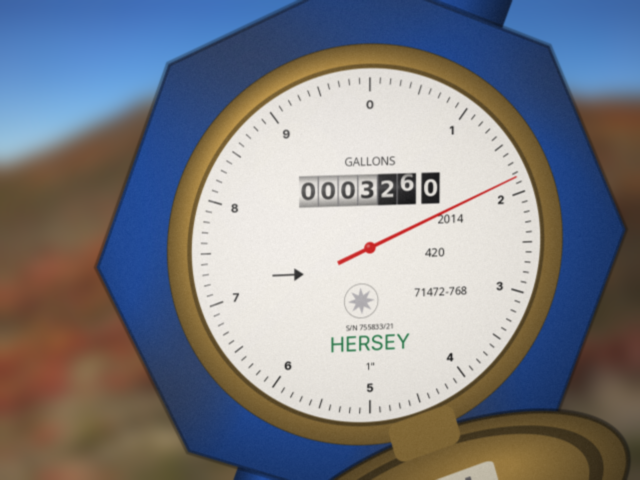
3261.8gal
